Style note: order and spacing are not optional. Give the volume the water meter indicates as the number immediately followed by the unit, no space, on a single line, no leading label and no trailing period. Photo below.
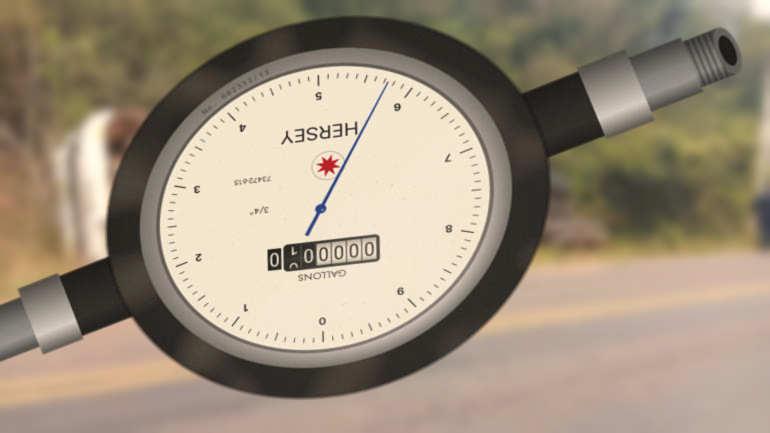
5.7gal
